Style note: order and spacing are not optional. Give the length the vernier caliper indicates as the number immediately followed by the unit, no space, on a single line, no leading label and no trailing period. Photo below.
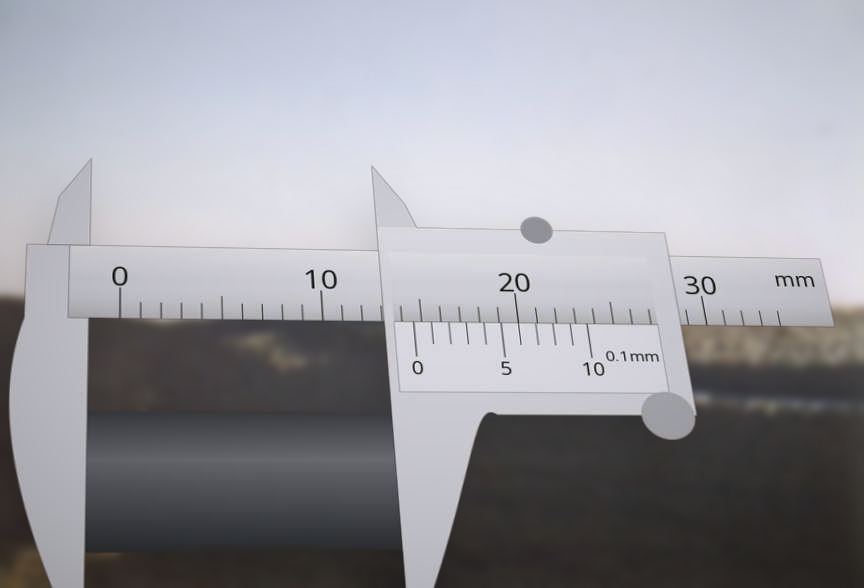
14.6mm
